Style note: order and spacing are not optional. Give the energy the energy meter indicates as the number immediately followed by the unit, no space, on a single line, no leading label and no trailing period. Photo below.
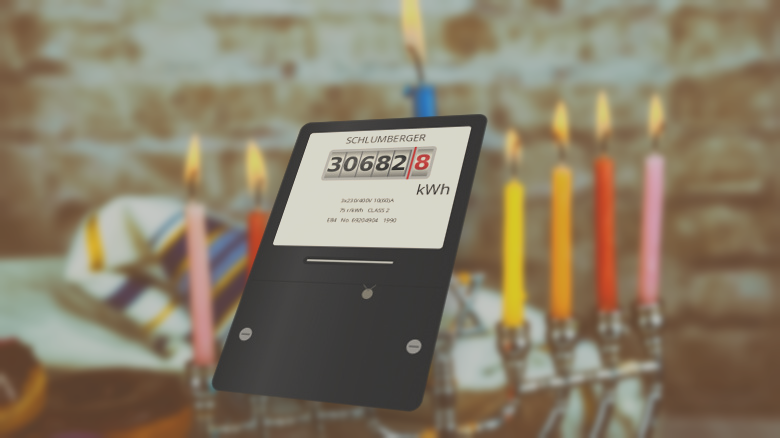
30682.8kWh
